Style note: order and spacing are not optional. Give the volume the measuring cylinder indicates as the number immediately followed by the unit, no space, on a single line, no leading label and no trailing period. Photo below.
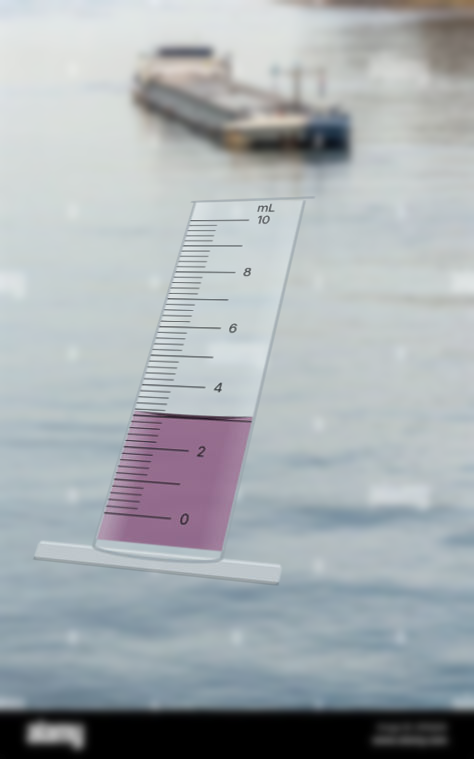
3mL
